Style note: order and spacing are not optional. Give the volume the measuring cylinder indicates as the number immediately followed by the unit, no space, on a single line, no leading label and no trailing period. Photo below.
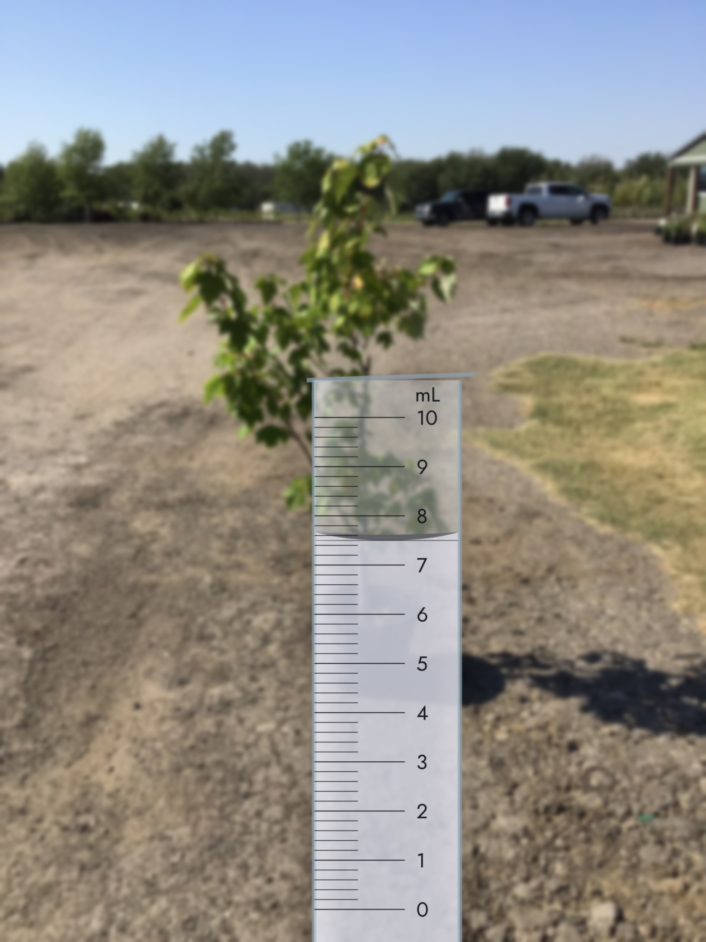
7.5mL
